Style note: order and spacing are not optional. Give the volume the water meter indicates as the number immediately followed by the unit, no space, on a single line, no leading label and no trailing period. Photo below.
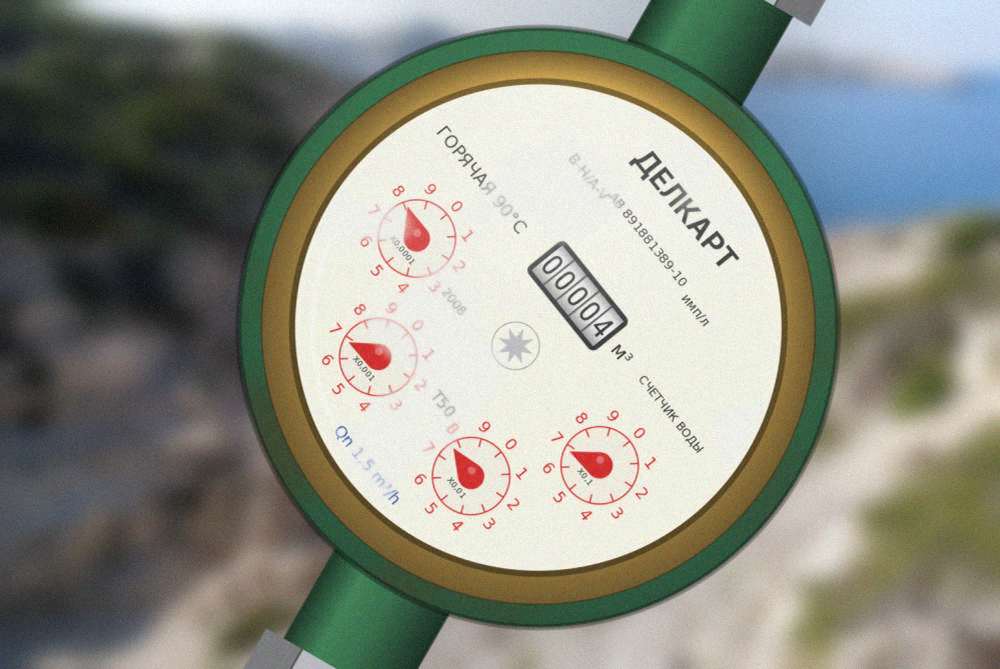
4.6768m³
